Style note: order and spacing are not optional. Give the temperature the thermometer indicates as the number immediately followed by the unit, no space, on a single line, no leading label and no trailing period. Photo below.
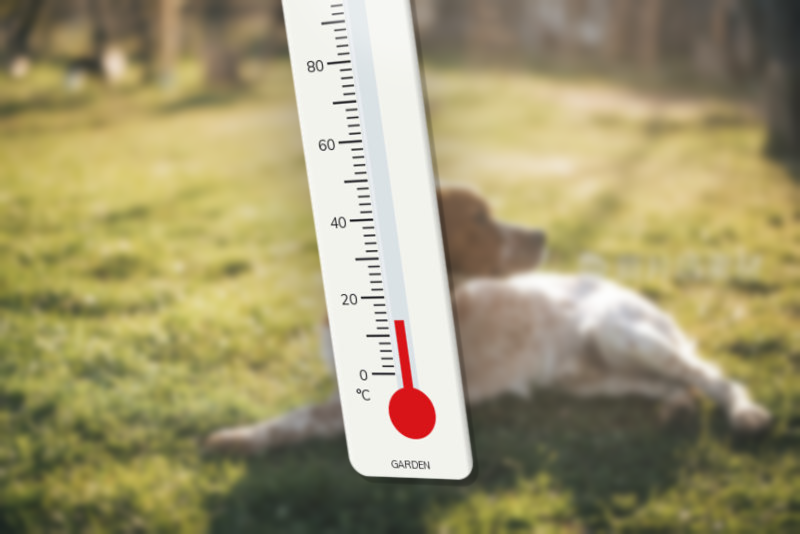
14°C
